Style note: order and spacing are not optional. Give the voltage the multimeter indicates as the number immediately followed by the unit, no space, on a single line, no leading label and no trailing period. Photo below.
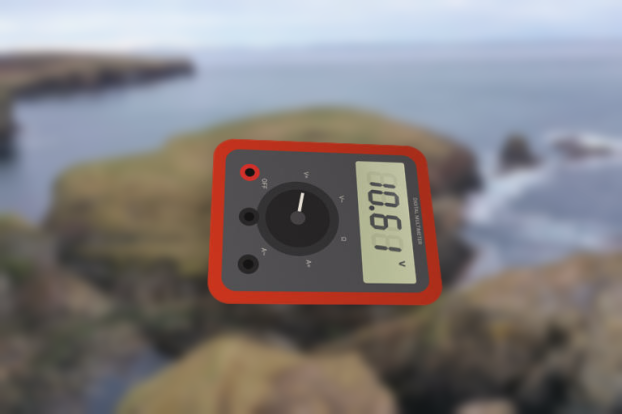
10.61V
